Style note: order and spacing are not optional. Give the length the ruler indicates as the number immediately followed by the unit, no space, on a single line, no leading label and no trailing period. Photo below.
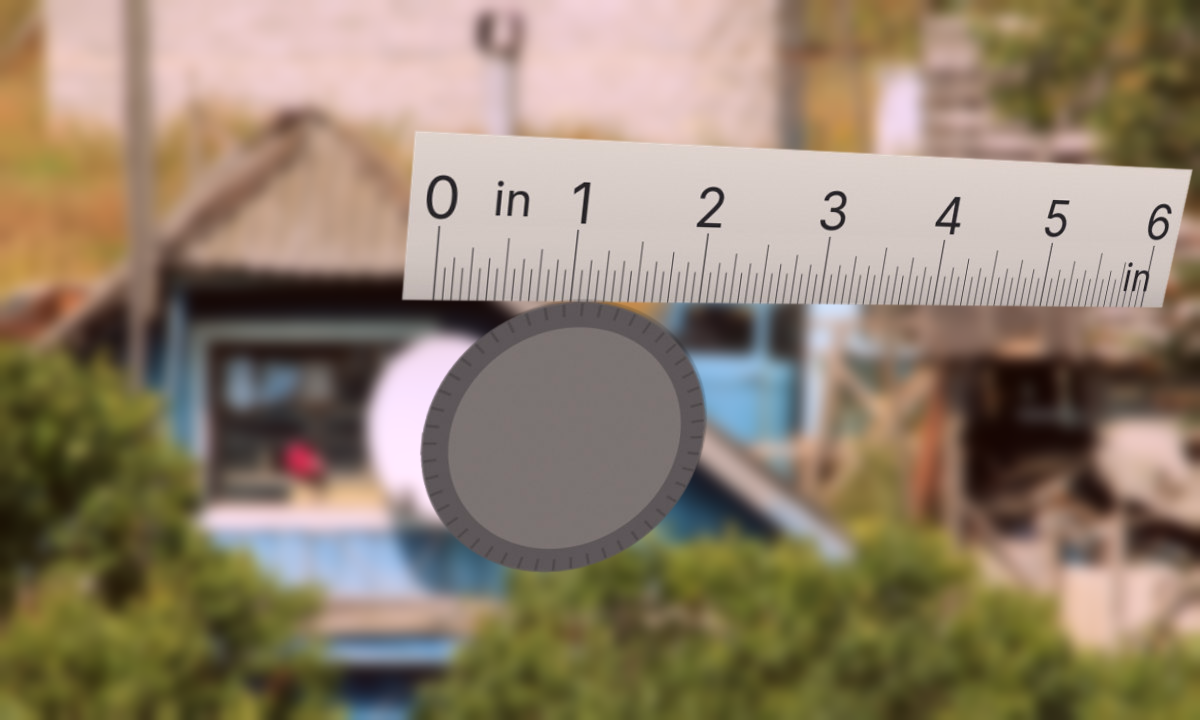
2.1875in
